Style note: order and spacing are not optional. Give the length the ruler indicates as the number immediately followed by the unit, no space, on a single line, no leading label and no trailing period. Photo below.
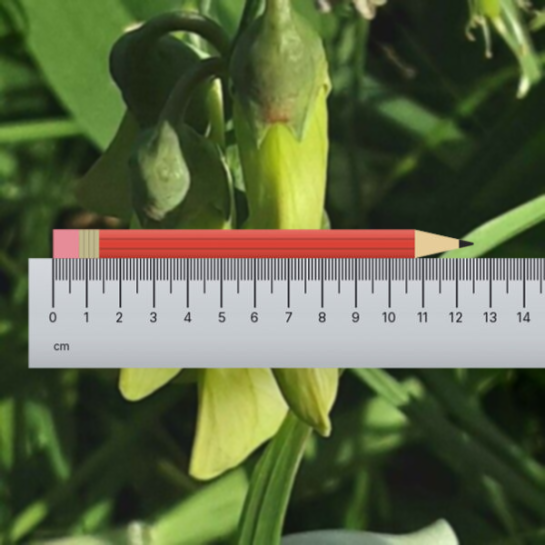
12.5cm
